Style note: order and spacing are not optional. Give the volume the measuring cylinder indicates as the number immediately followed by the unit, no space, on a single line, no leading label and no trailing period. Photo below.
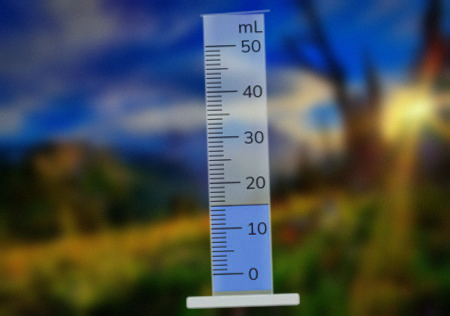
15mL
